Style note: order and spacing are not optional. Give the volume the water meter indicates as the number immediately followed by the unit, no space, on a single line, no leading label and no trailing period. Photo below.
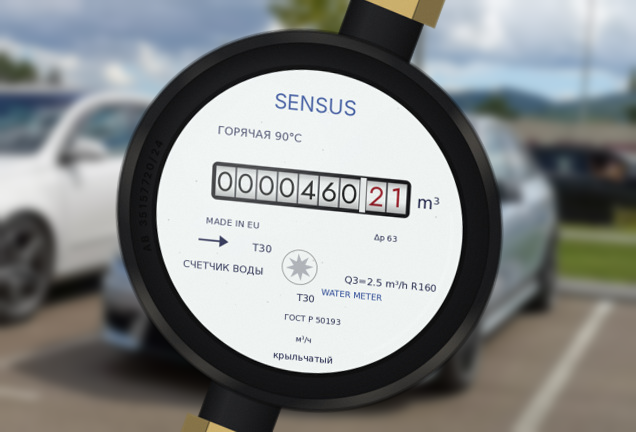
460.21m³
